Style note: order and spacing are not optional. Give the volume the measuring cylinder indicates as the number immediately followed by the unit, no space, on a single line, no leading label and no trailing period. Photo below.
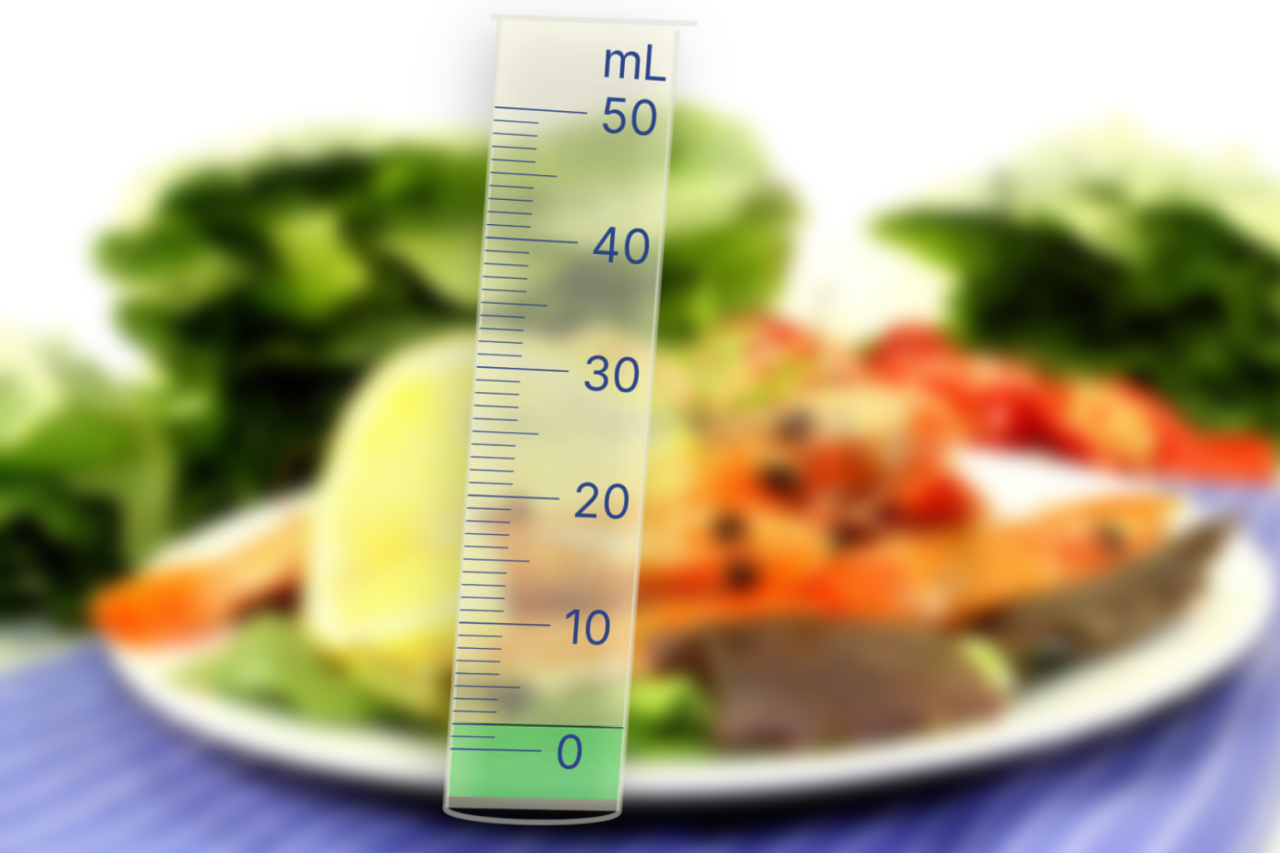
2mL
